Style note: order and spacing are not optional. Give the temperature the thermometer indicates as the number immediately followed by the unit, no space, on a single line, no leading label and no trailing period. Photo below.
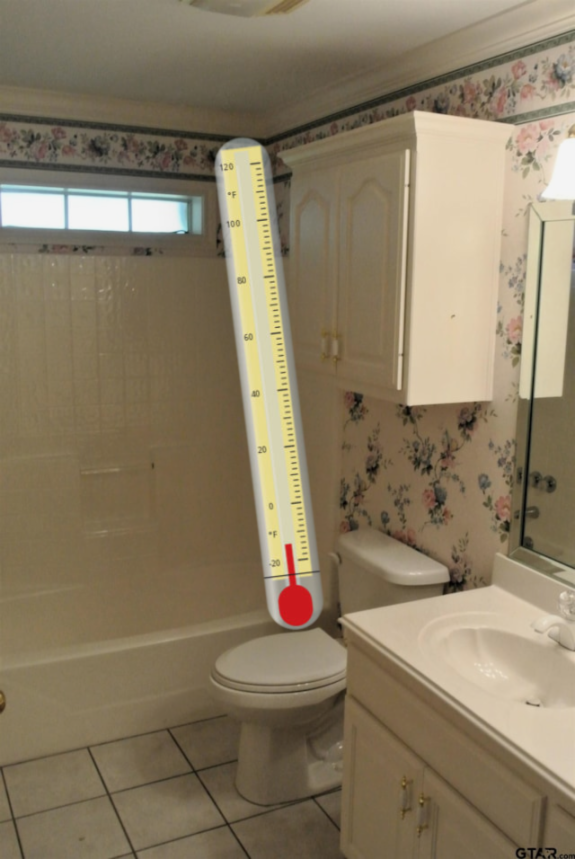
-14°F
